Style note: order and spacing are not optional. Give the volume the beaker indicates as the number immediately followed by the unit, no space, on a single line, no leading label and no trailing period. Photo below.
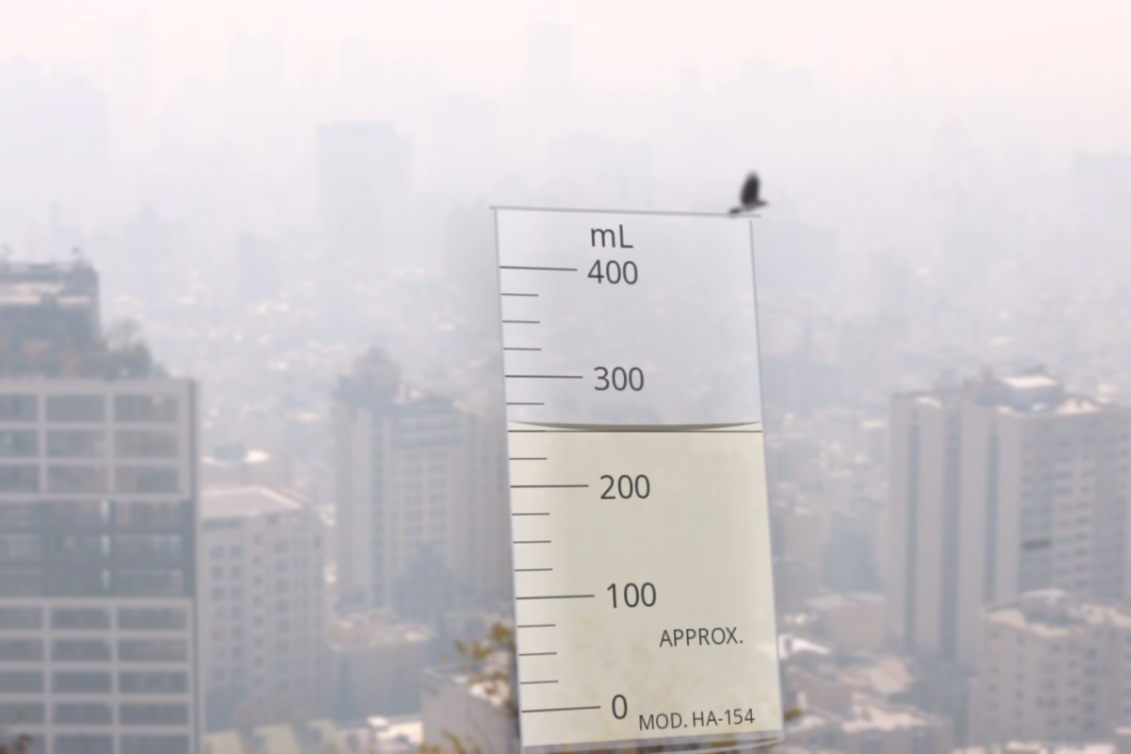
250mL
